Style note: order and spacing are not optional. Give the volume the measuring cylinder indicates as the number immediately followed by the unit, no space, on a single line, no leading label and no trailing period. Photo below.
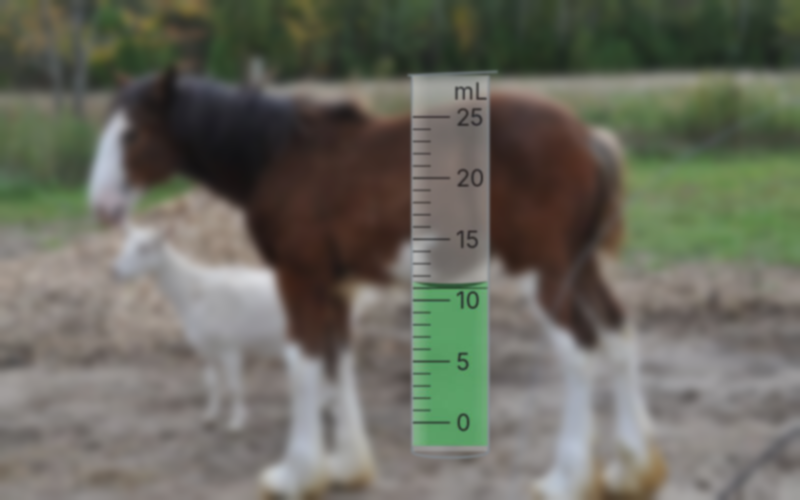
11mL
